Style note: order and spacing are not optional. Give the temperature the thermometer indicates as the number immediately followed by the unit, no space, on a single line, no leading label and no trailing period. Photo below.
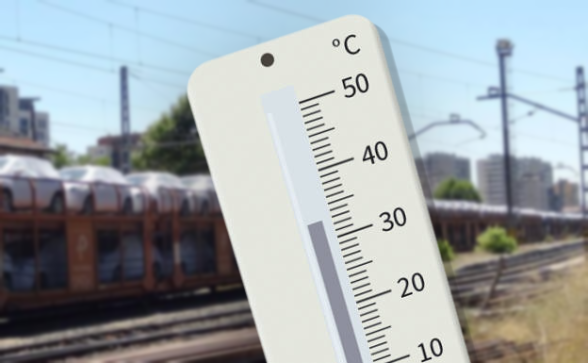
33°C
